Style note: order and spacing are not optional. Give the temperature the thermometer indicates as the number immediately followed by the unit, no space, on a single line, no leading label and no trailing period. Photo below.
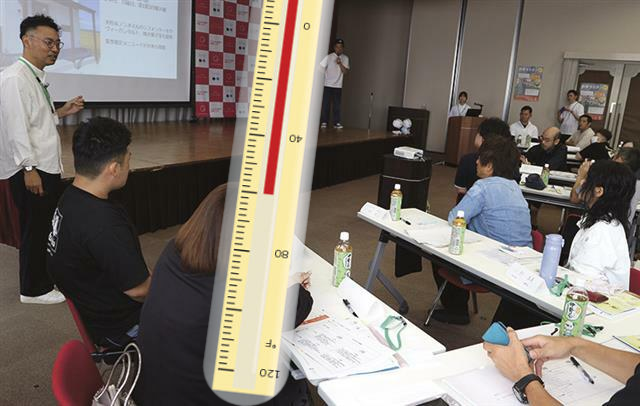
60°F
